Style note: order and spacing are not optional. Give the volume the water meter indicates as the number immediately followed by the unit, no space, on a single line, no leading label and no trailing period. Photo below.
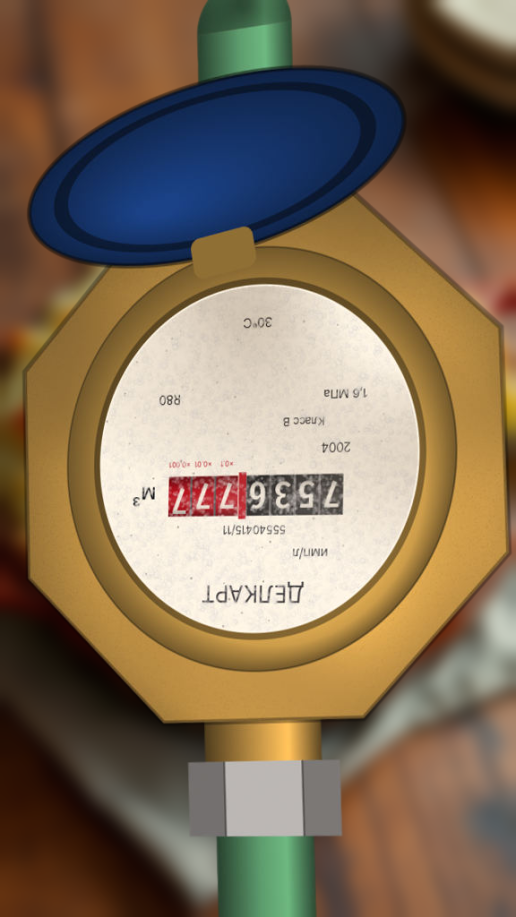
7536.777m³
